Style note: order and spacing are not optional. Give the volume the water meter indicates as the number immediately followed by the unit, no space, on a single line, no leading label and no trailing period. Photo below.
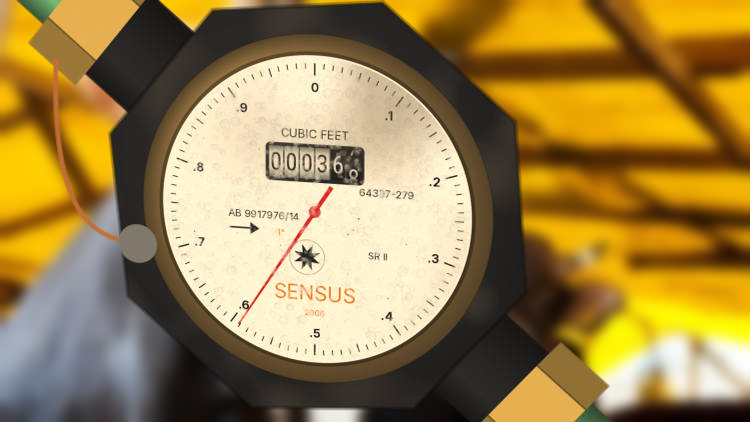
367.59ft³
